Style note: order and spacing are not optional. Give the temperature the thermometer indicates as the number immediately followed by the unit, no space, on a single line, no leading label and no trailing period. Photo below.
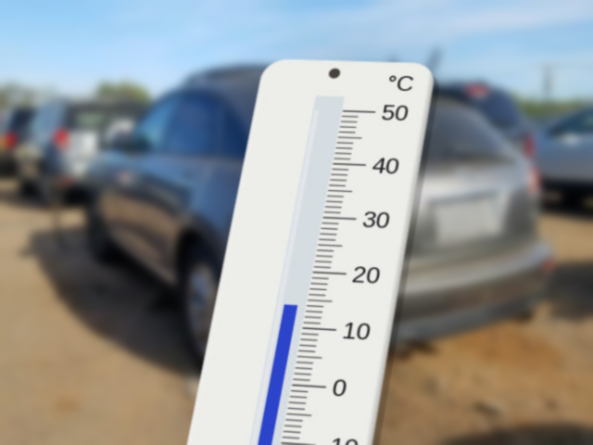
14°C
